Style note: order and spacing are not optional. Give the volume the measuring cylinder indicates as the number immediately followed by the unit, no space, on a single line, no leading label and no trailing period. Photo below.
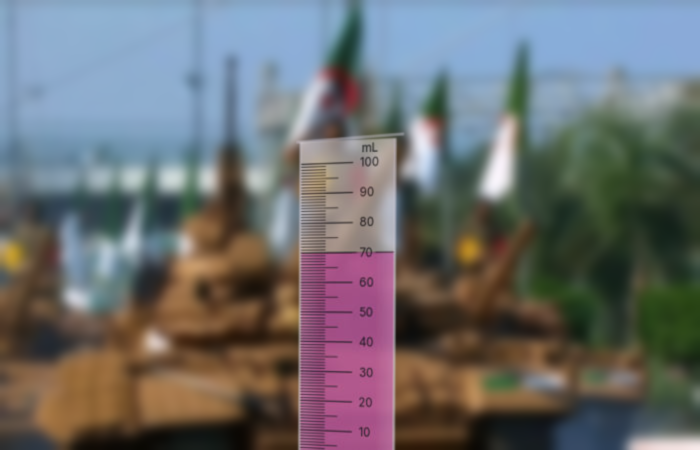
70mL
